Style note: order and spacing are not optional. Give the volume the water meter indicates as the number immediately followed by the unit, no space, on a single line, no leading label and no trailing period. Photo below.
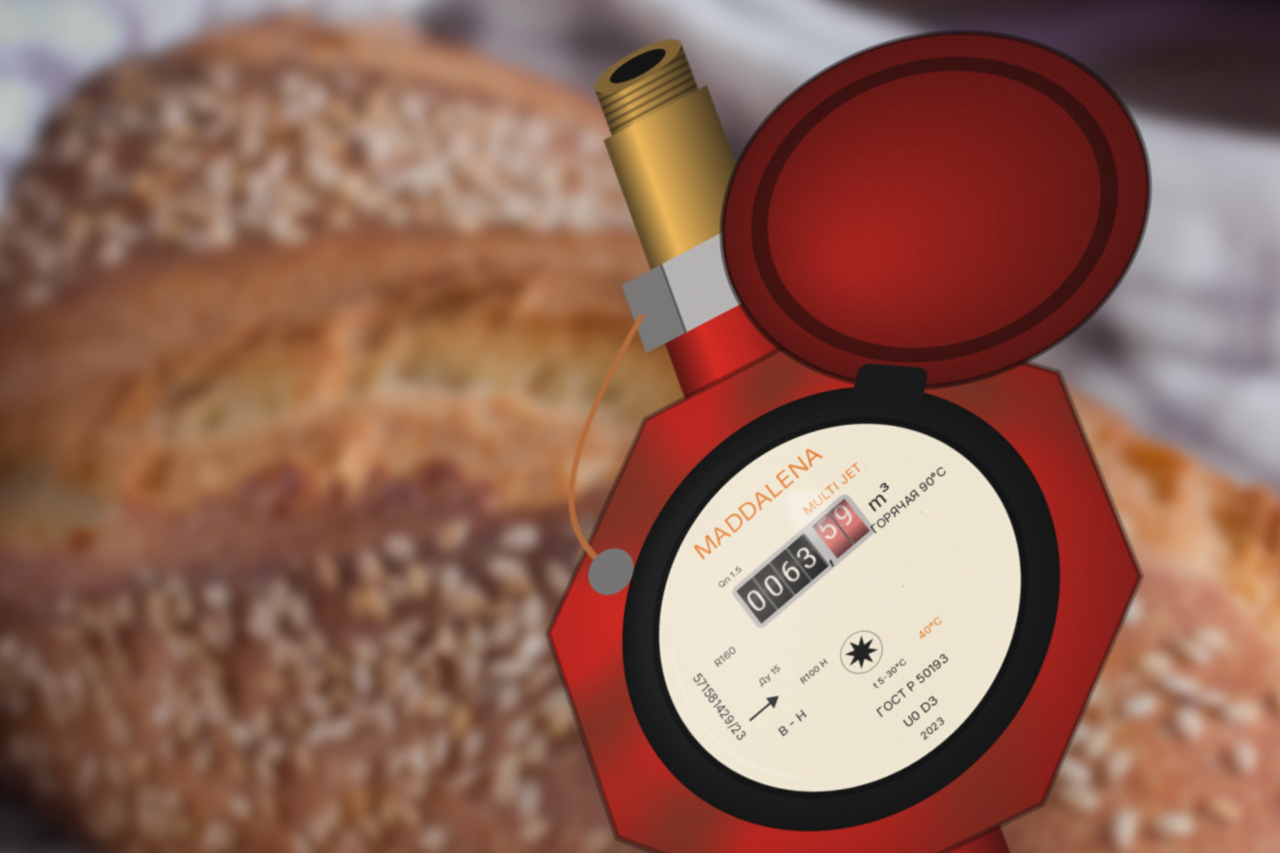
63.59m³
